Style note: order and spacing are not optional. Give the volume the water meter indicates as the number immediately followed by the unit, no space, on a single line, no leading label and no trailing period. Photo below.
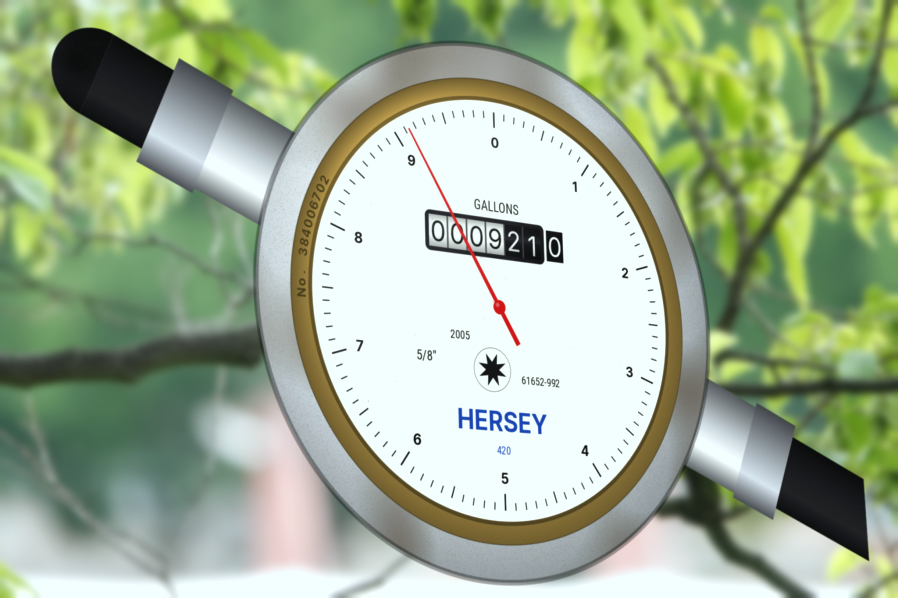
9209.1gal
